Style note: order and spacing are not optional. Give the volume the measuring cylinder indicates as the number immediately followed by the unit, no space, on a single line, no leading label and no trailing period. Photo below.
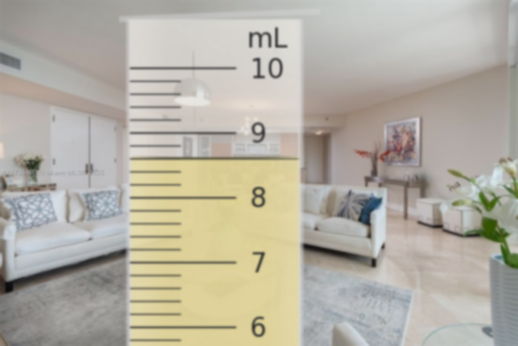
8.6mL
